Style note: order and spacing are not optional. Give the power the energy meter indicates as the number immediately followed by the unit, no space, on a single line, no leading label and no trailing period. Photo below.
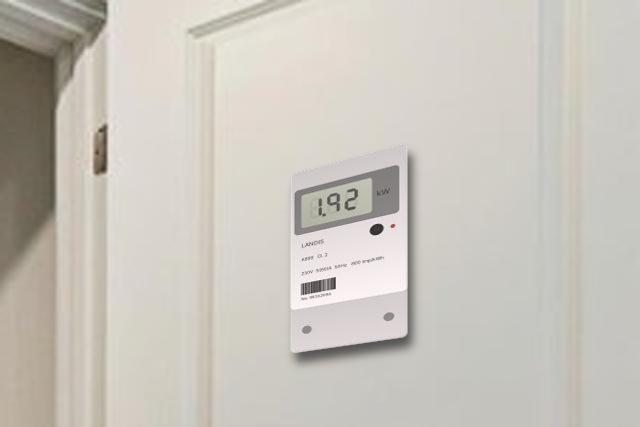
1.92kW
